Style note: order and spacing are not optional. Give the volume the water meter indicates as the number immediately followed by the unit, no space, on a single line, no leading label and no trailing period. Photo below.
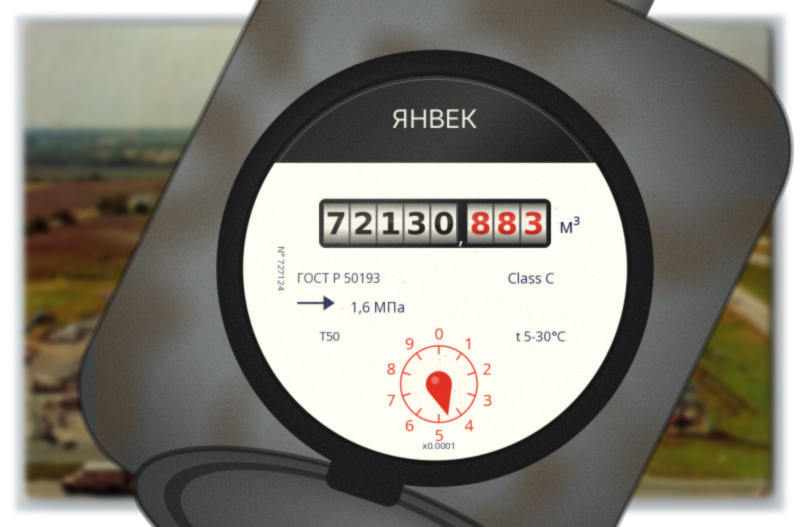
72130.8834m³
